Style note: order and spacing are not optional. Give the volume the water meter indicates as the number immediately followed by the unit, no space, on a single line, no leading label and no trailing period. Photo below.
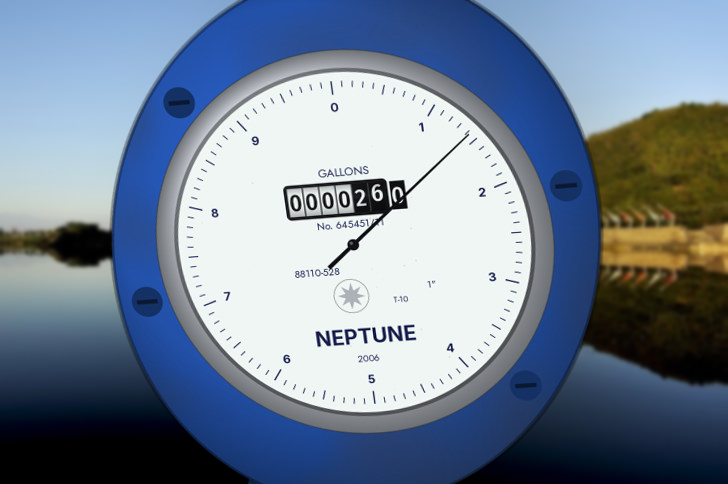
261.4gal
